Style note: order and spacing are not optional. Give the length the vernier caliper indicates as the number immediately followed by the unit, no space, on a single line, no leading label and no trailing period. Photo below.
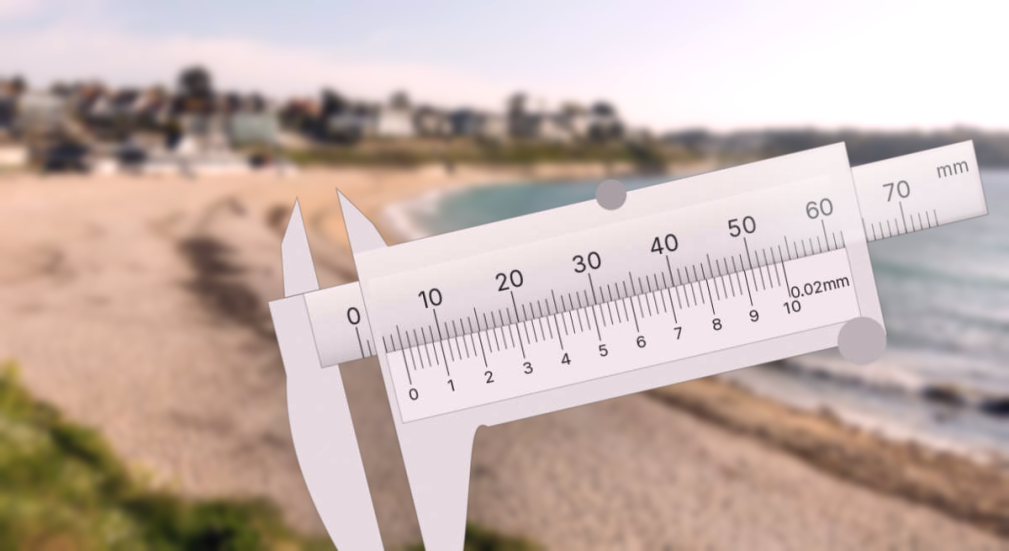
5.0mm
